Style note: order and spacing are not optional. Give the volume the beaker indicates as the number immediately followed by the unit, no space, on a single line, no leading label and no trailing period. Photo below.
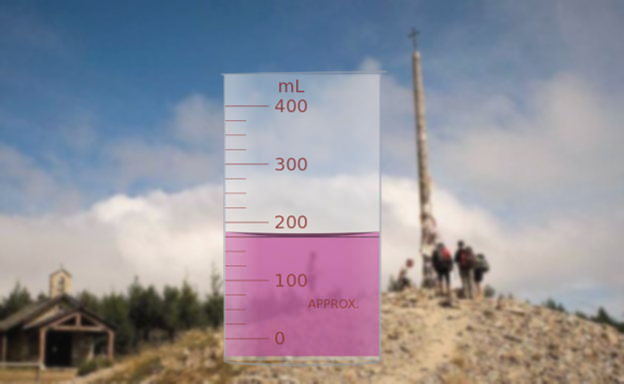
175mL
